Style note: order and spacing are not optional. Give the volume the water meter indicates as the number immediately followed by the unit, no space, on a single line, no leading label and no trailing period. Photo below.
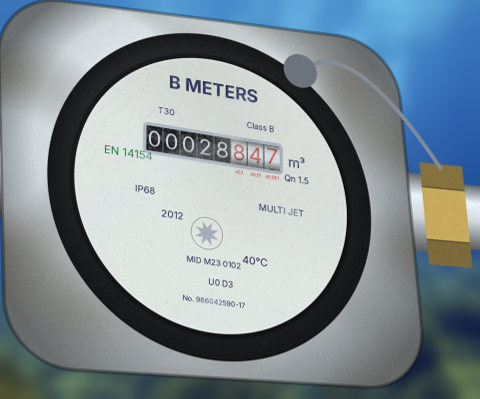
28.847m³
